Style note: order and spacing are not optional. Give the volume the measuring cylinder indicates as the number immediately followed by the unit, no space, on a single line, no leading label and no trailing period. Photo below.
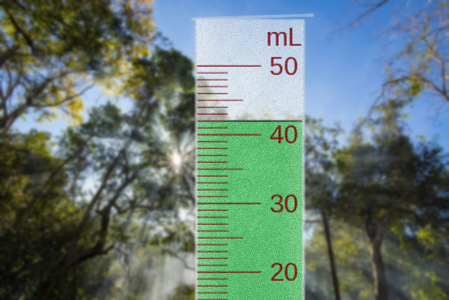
42mL
